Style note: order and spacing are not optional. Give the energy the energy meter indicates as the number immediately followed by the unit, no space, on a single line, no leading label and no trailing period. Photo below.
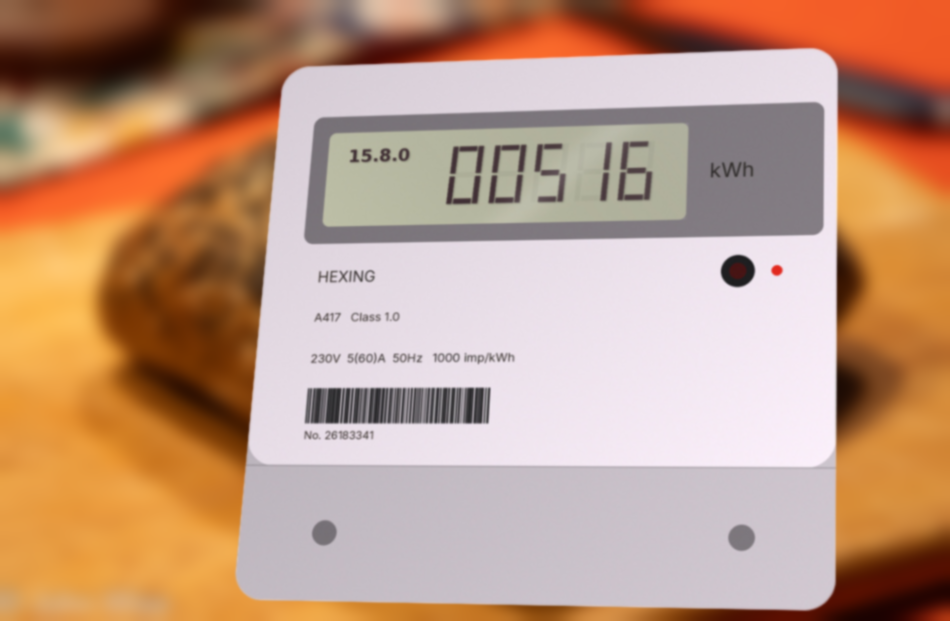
516kWh
